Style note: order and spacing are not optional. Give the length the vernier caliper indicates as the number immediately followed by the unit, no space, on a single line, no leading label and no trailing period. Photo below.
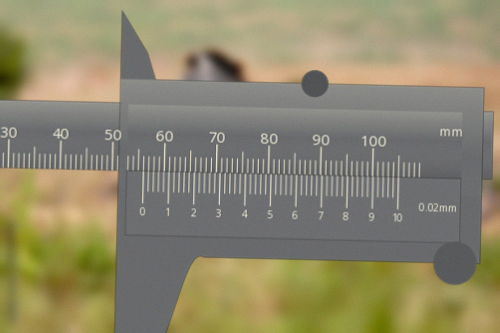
56.0mm
